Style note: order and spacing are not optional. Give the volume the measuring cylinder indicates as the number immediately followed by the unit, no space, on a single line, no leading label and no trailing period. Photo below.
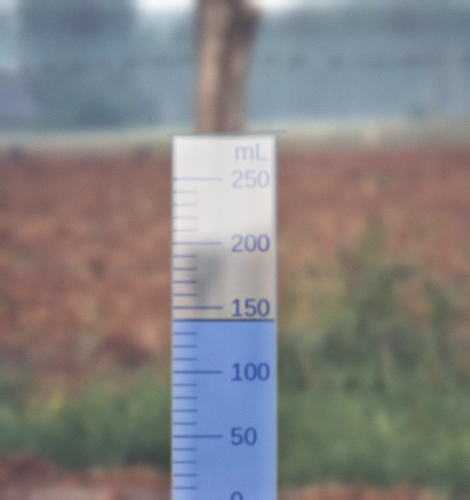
140mL
